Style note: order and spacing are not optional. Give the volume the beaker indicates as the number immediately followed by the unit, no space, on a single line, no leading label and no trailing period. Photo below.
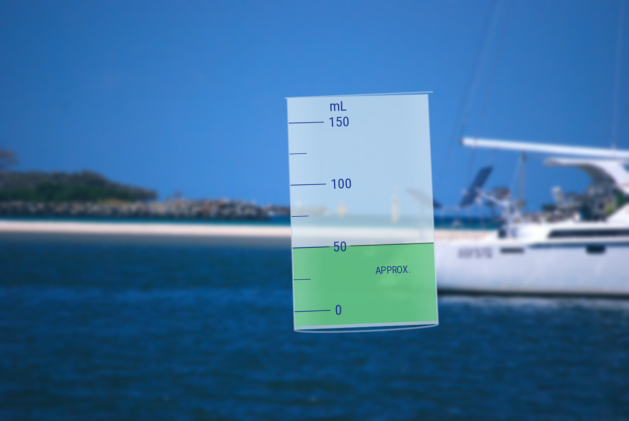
50mL
